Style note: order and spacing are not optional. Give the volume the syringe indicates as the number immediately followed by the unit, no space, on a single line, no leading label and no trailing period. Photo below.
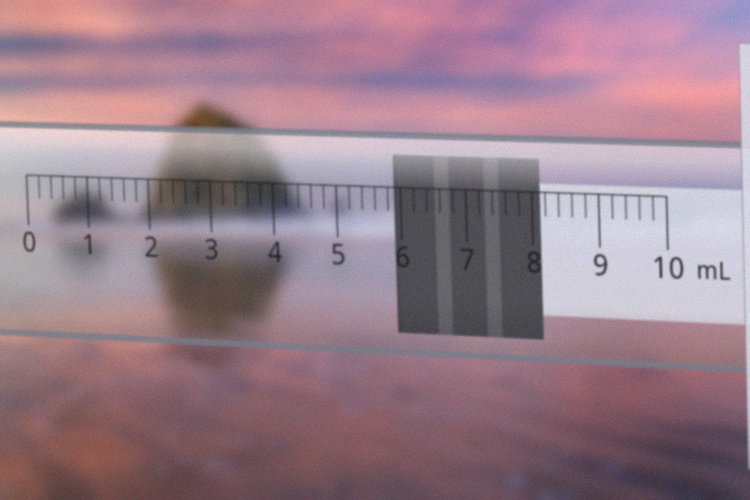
5.9mL
